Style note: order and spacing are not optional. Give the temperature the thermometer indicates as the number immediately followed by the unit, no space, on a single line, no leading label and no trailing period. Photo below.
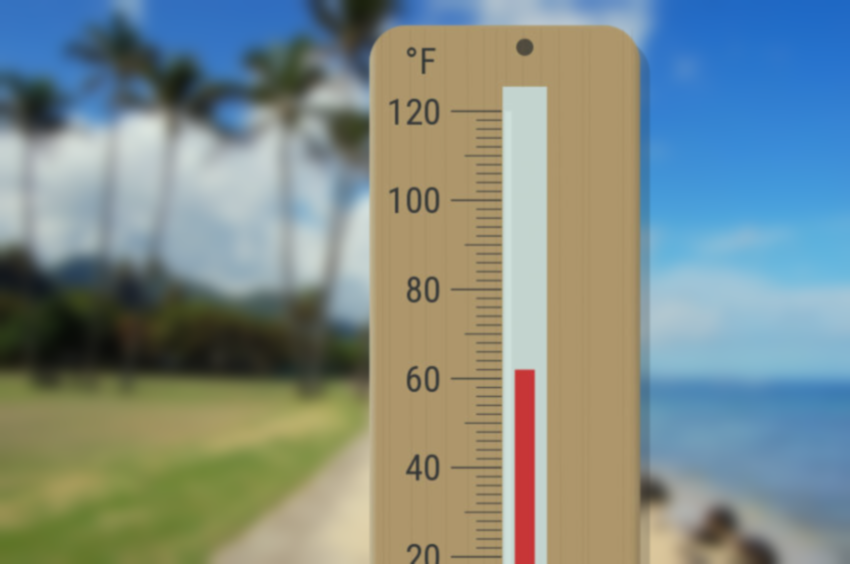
62°F
